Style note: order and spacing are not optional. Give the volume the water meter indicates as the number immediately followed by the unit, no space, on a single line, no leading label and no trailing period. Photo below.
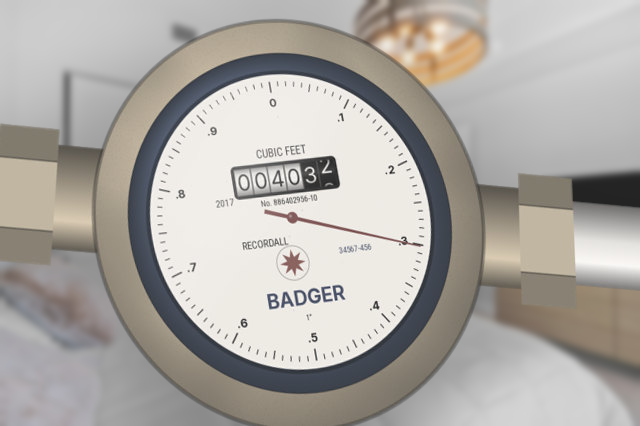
4032.30ft³
